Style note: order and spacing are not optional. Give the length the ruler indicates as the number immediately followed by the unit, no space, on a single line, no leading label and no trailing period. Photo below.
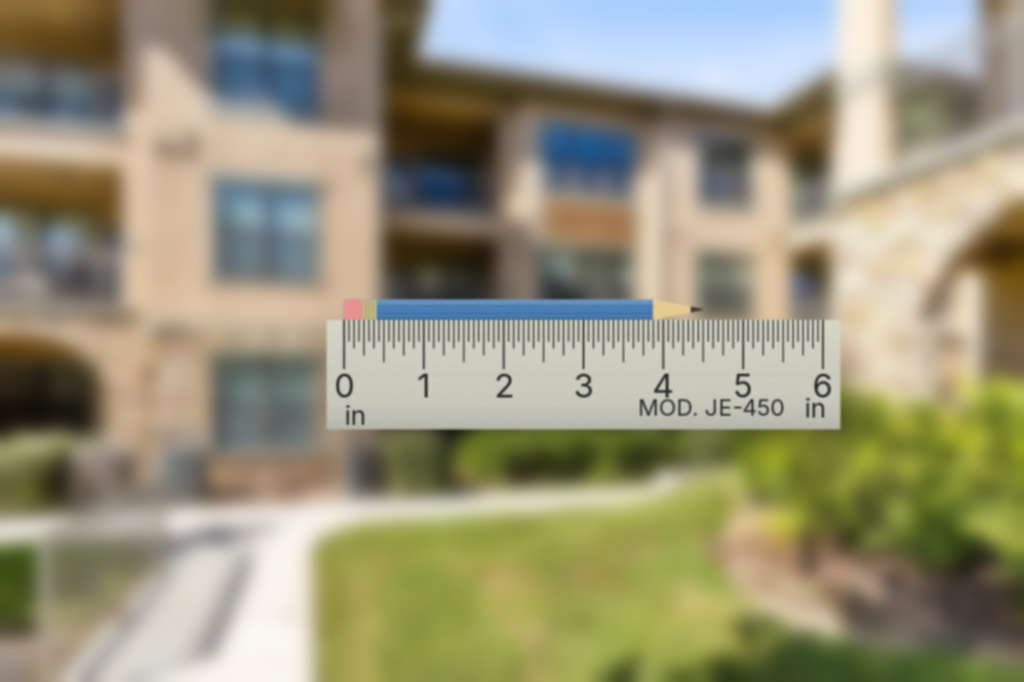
4.5in
